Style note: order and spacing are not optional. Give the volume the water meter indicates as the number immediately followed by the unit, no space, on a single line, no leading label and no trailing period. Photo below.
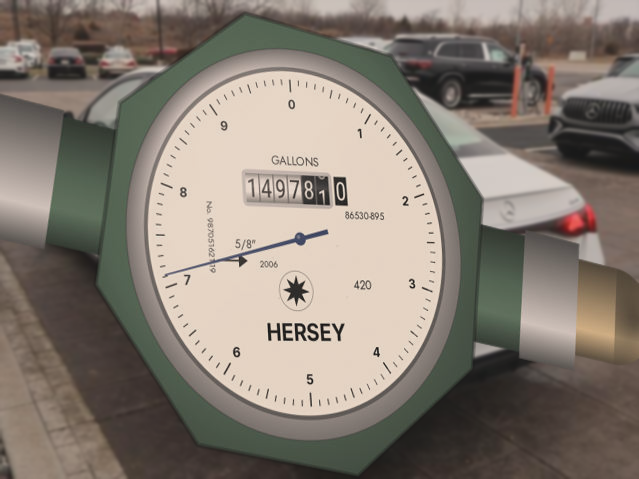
1497807.1gal
